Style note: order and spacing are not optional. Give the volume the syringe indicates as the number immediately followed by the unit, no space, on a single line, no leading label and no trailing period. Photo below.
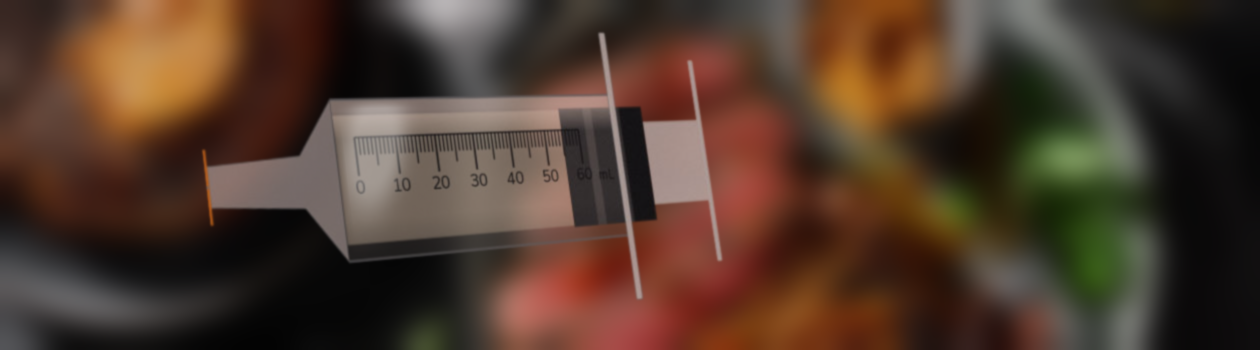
55mL
